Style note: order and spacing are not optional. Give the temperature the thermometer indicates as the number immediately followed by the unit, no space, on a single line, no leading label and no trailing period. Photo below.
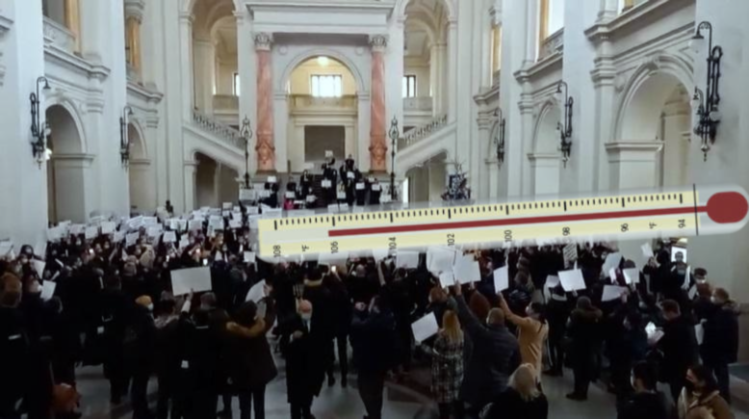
106.2°F
